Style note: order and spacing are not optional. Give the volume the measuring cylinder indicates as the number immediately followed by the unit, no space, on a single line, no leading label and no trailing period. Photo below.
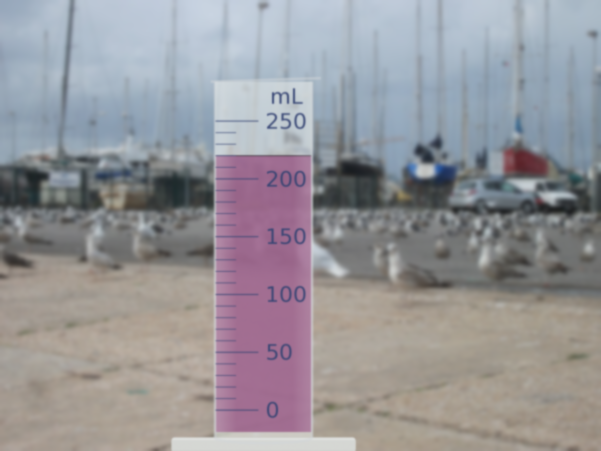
220mL
